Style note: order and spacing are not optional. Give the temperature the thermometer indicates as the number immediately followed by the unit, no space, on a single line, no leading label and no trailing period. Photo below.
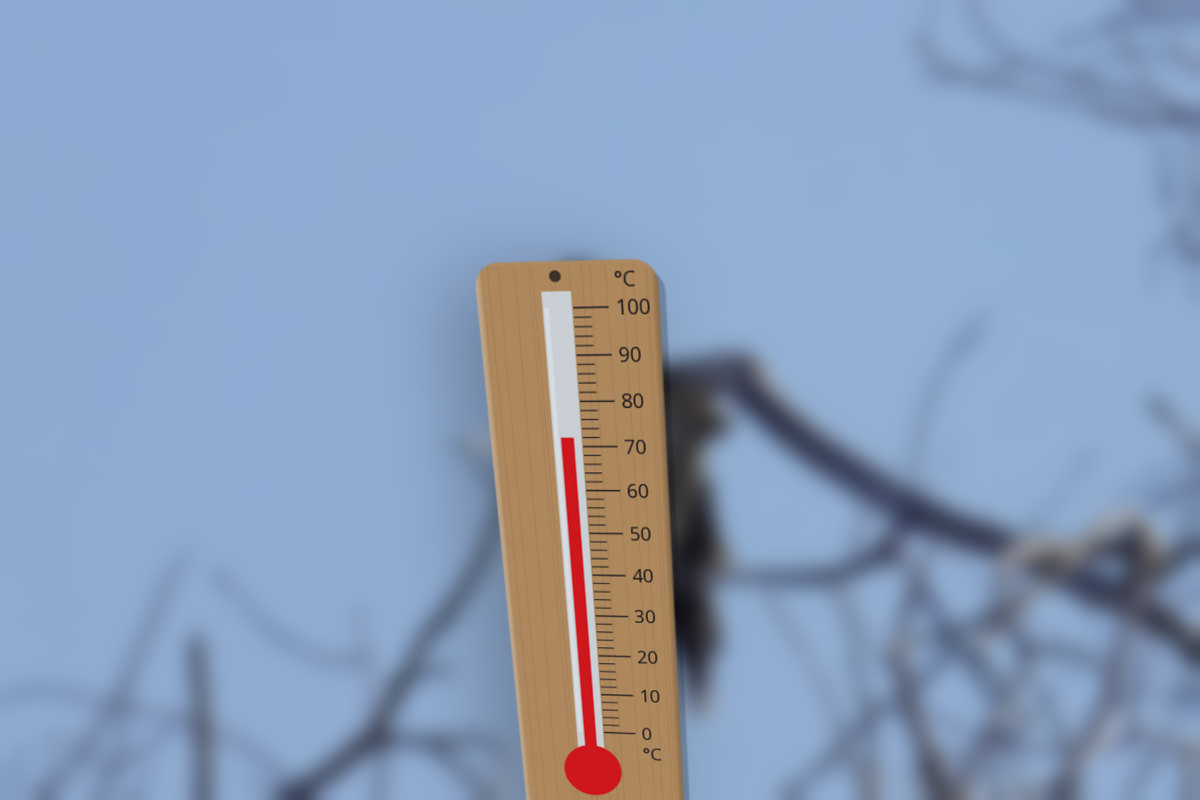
72°C
